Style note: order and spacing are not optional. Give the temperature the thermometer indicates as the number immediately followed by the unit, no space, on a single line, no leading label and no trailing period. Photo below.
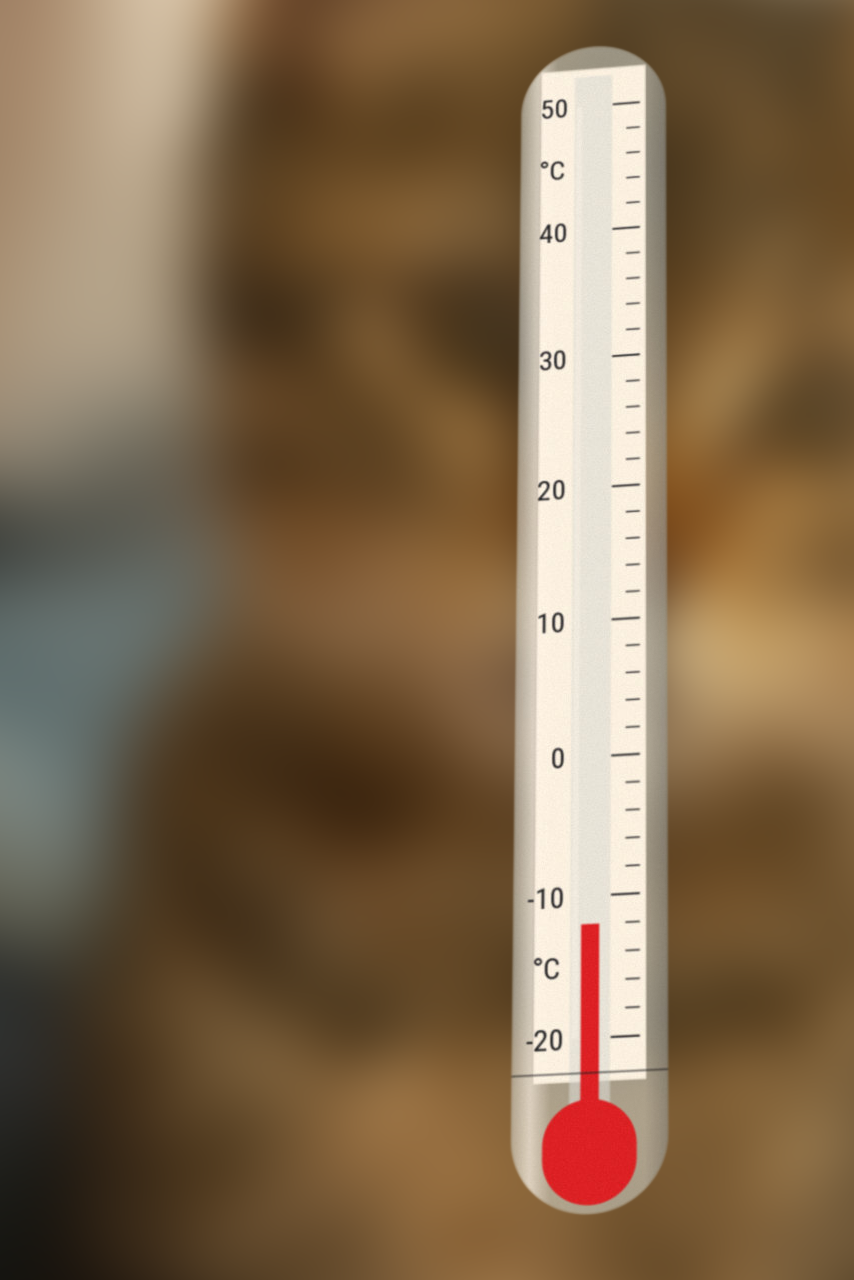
-12°C
